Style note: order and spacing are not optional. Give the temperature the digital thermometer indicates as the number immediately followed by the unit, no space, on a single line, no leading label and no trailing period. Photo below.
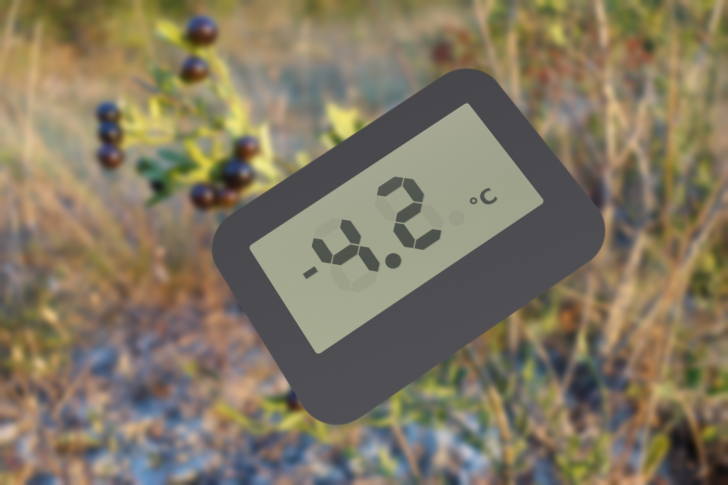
-4.2°C
